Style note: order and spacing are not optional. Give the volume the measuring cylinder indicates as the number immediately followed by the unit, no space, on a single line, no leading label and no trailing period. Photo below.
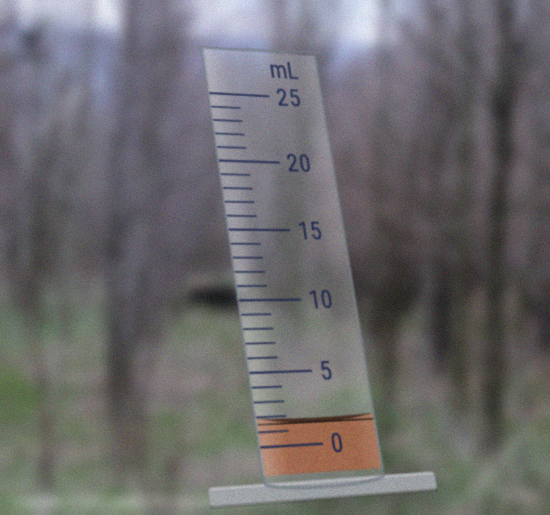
1.5mL
